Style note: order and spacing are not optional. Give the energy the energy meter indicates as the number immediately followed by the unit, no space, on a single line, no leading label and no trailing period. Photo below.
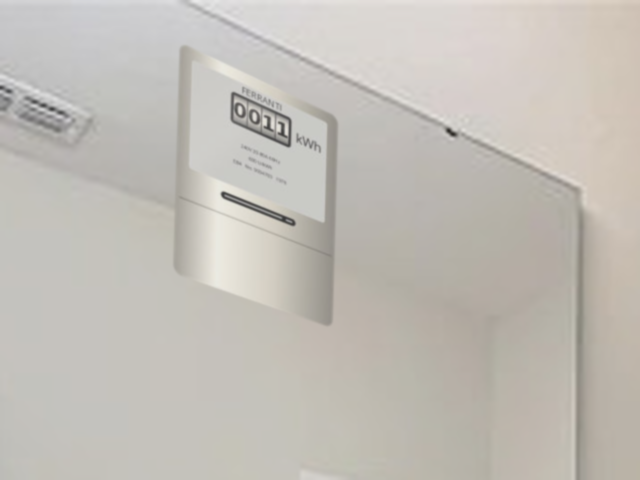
11kWh
